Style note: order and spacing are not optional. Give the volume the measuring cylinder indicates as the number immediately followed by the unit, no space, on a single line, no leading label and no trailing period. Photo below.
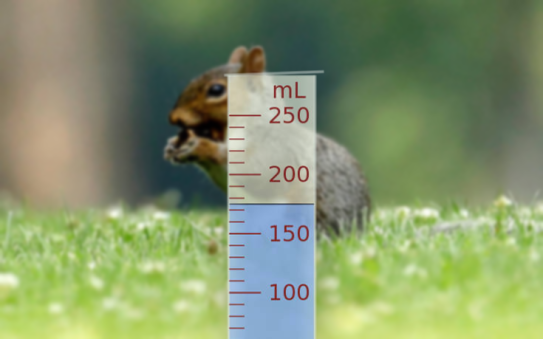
175mL
